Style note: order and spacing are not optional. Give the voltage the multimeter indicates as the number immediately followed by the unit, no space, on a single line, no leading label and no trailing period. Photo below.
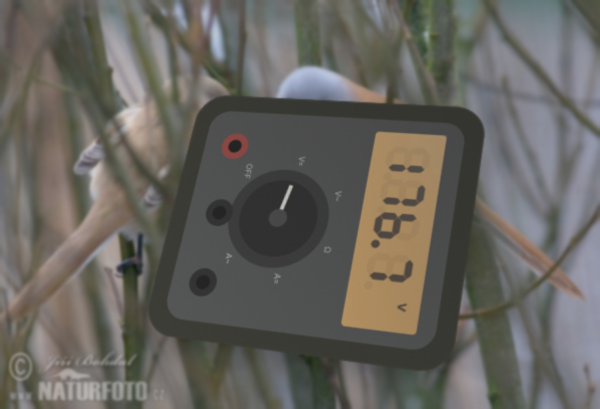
176.7V
